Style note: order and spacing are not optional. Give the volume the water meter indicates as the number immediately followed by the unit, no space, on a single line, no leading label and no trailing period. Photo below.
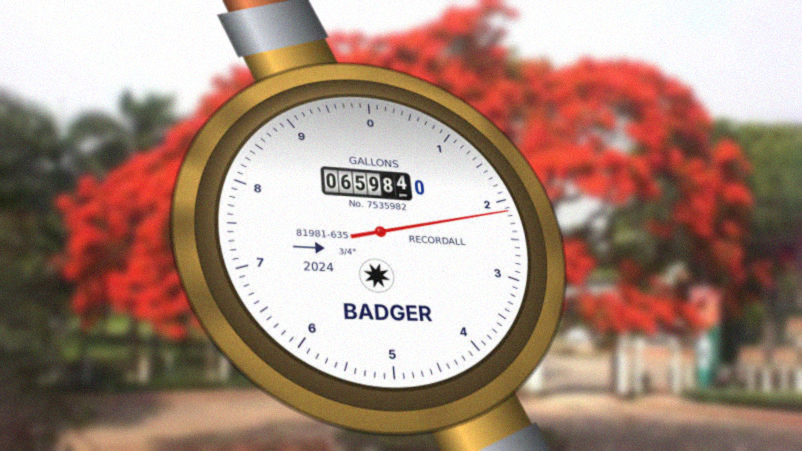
659842.1gal
